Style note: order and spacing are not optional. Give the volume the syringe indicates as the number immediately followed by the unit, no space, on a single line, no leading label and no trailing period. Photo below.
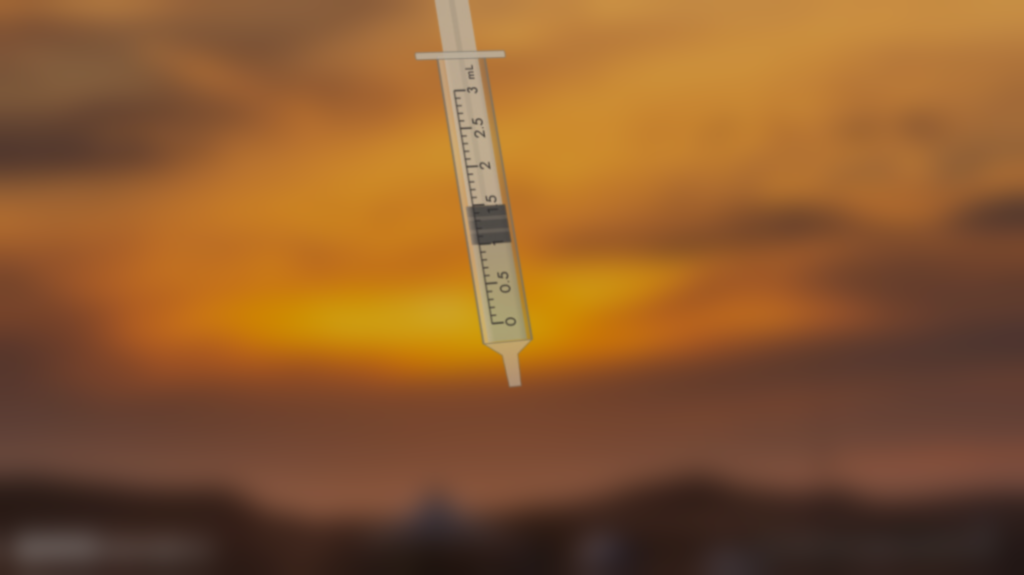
1mL
